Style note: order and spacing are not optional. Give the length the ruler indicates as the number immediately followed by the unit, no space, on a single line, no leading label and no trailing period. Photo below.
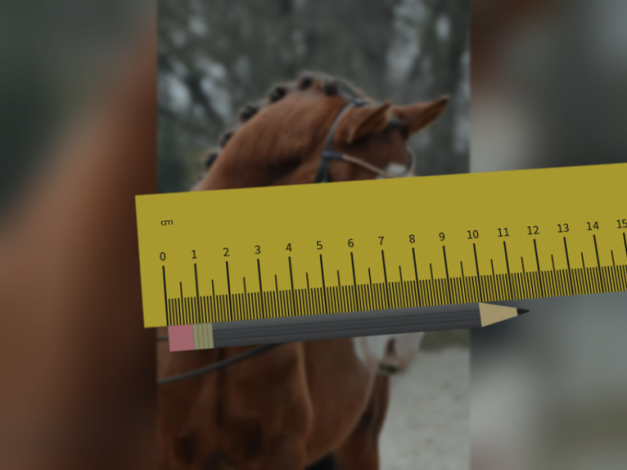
11.5cm
